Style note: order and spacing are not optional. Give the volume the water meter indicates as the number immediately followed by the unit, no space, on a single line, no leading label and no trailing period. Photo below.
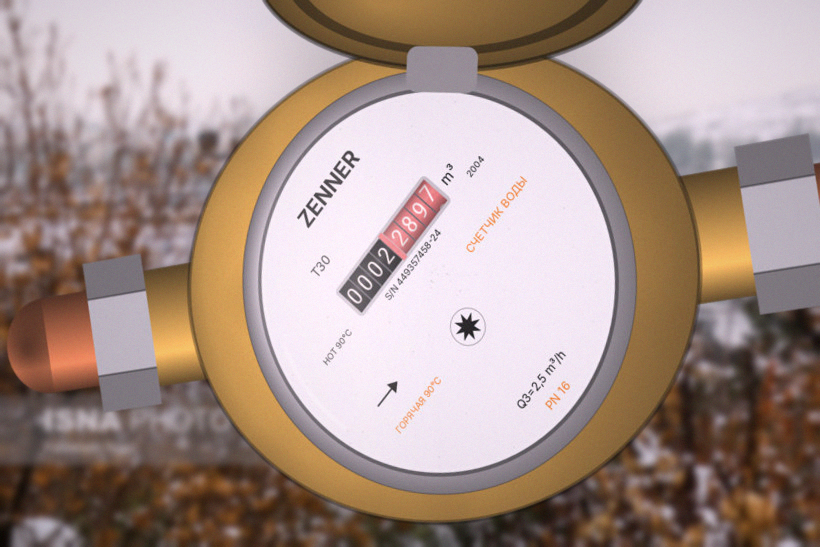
2.2897m³
